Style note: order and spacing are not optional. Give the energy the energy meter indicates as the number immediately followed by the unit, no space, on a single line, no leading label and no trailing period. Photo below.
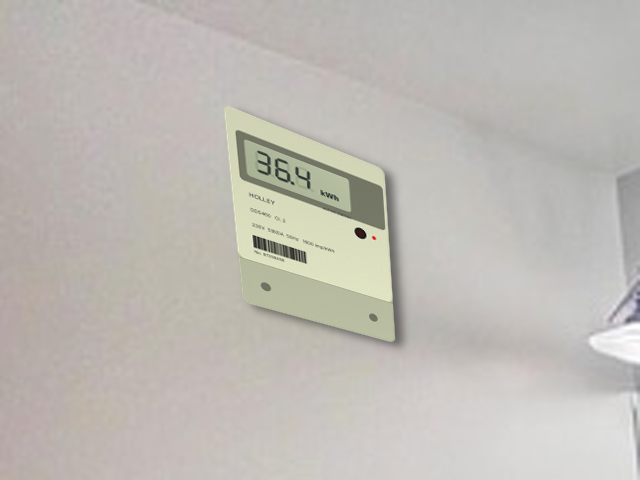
36.4kWh
